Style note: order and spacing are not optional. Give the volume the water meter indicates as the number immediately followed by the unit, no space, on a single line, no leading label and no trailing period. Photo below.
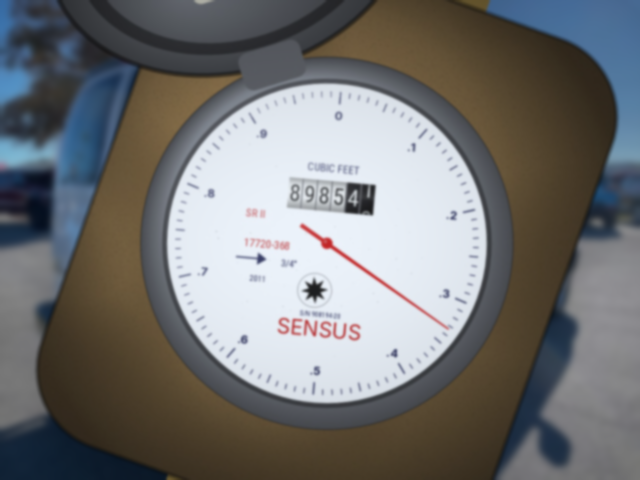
898541.33ft³
